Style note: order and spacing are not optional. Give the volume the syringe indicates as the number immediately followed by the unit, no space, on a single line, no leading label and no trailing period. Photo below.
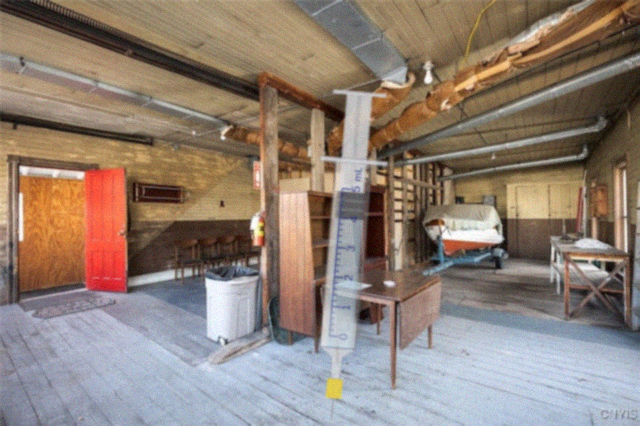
4mL
